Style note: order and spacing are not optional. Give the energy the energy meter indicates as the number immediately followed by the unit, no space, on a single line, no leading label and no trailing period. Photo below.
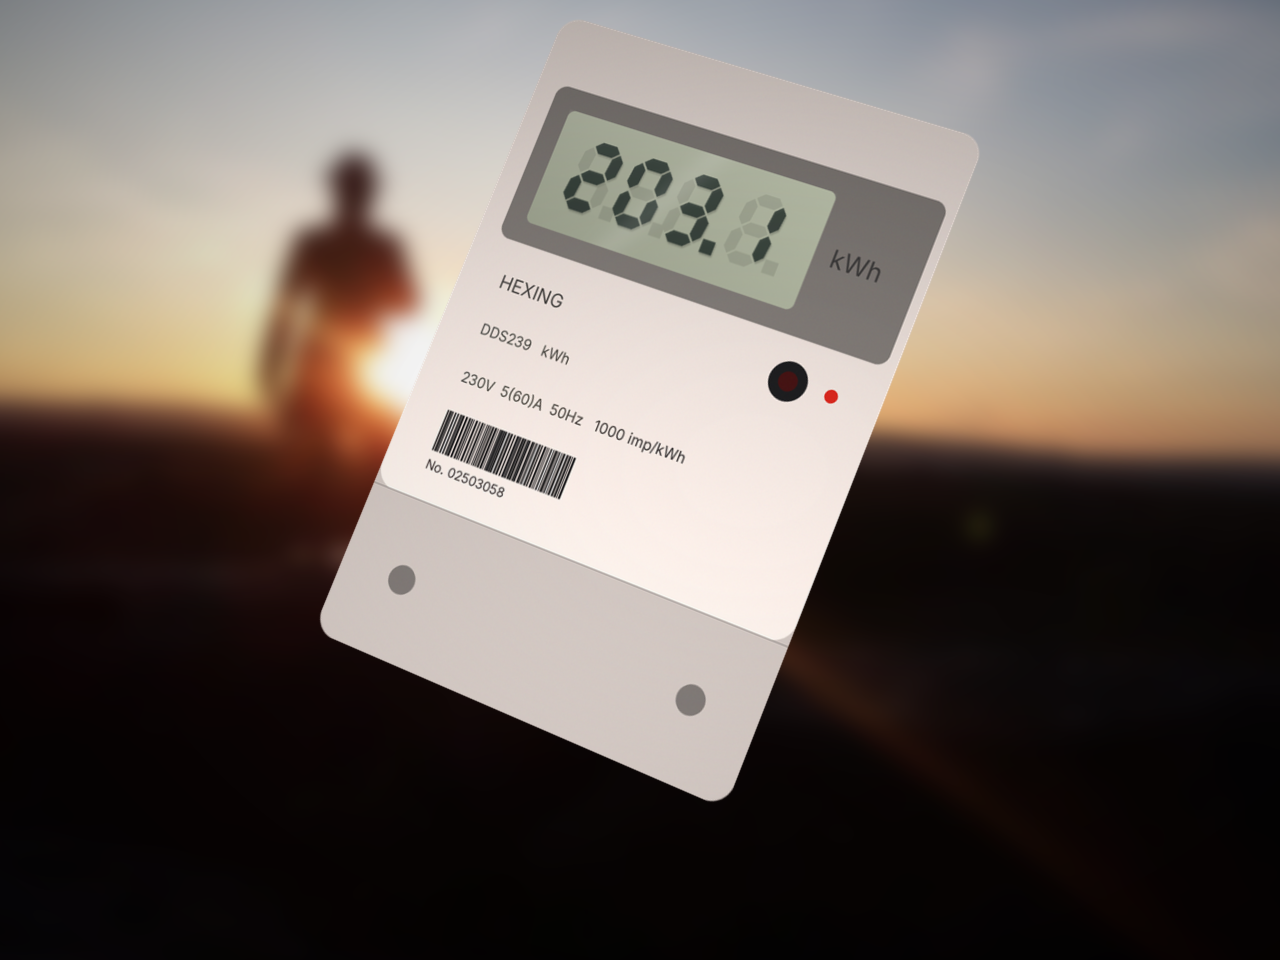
203.1kWh
